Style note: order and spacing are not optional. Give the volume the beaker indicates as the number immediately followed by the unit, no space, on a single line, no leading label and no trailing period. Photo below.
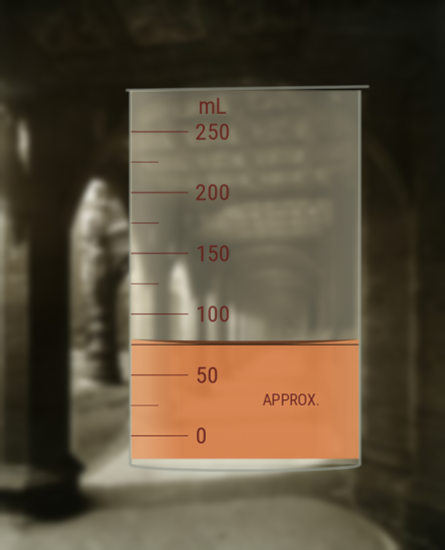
75mL
